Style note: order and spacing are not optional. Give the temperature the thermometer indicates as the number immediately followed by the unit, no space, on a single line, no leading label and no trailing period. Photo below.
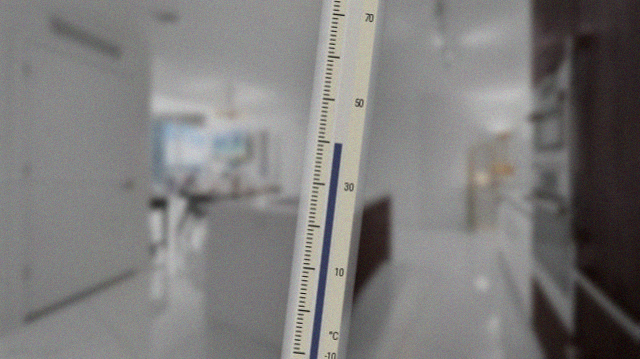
40°C
